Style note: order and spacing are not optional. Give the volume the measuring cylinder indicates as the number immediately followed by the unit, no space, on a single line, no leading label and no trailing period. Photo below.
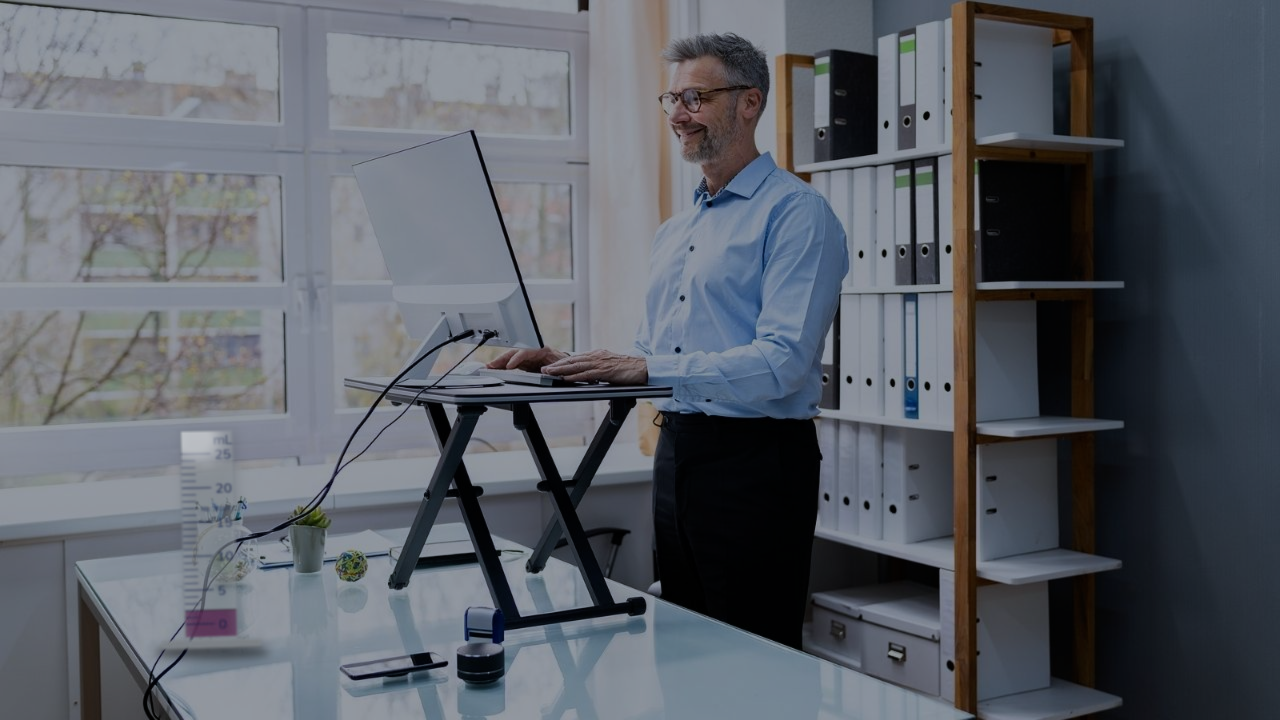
2mL
